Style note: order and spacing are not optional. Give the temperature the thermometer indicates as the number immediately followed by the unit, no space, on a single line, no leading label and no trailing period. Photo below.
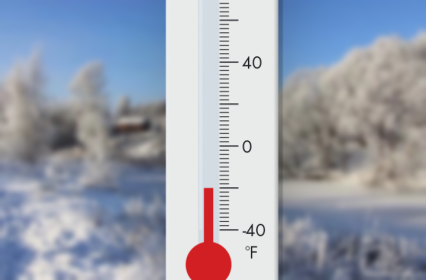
-20°F
